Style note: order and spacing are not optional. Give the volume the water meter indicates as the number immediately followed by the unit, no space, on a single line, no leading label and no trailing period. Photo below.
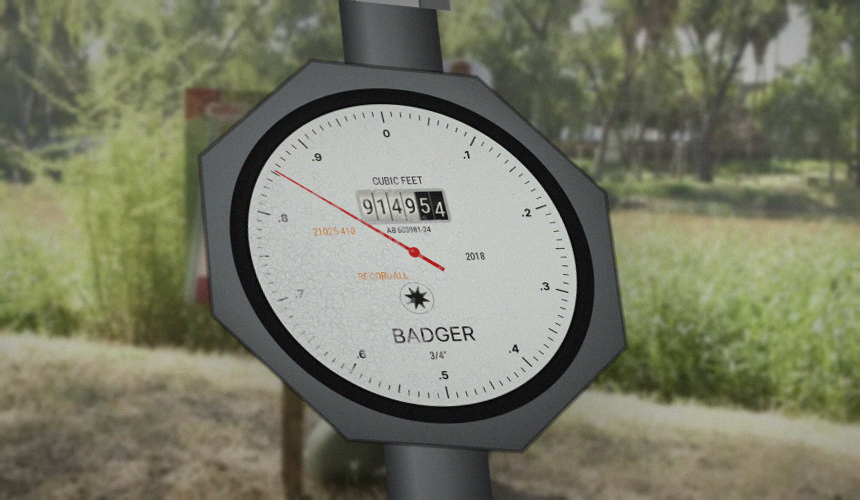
914953.85ft³
